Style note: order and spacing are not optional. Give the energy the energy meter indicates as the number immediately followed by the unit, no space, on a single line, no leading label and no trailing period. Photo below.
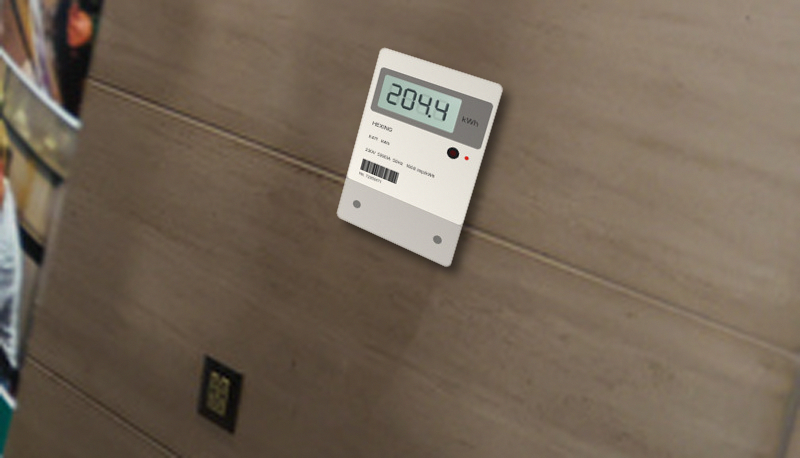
204.4kWh
